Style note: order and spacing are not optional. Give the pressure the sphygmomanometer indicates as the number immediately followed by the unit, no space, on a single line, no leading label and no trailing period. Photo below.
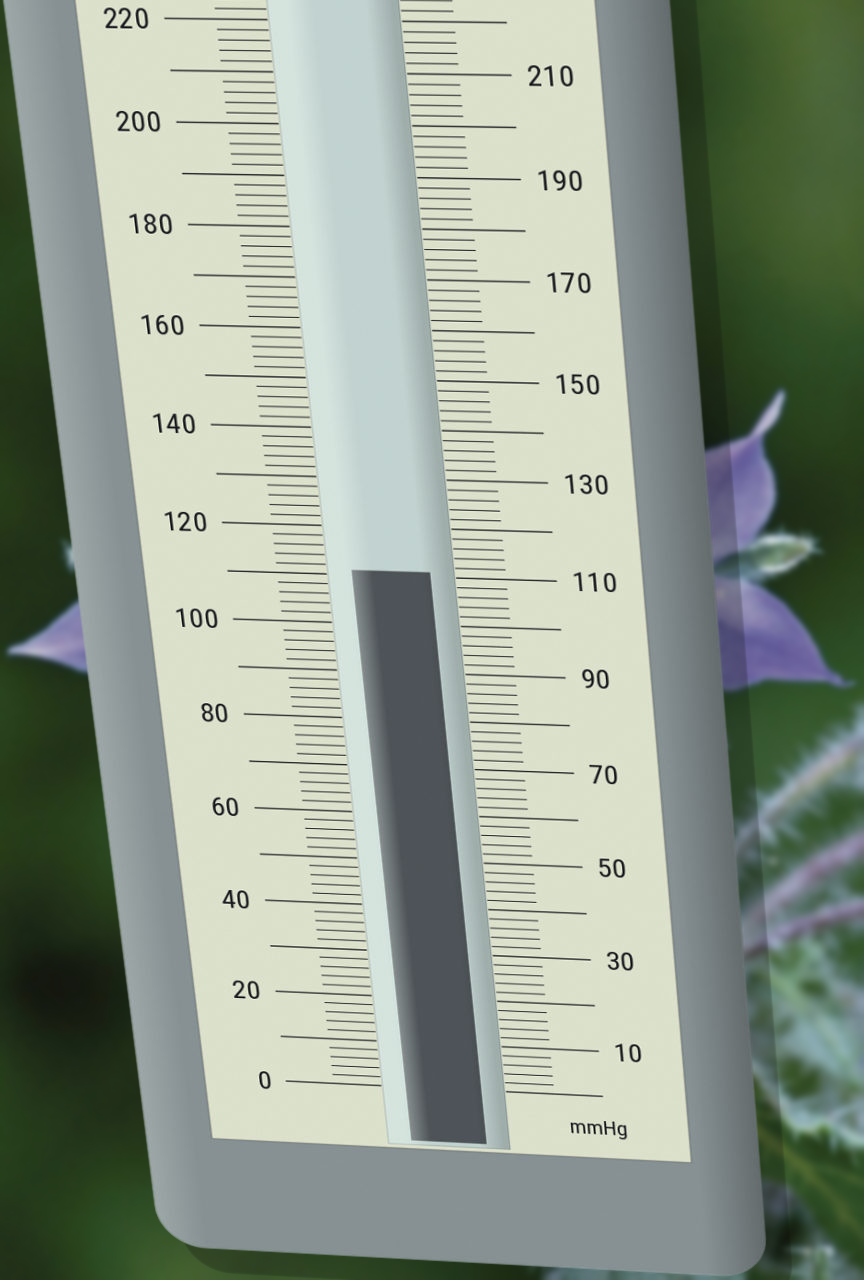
111mmHg
